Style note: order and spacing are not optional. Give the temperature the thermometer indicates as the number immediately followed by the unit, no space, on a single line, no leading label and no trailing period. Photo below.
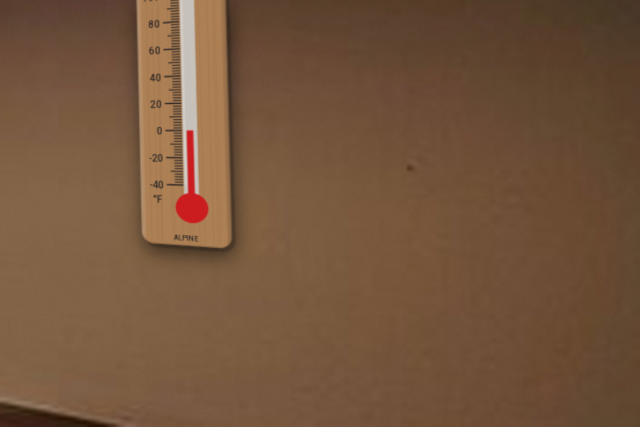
0°F
